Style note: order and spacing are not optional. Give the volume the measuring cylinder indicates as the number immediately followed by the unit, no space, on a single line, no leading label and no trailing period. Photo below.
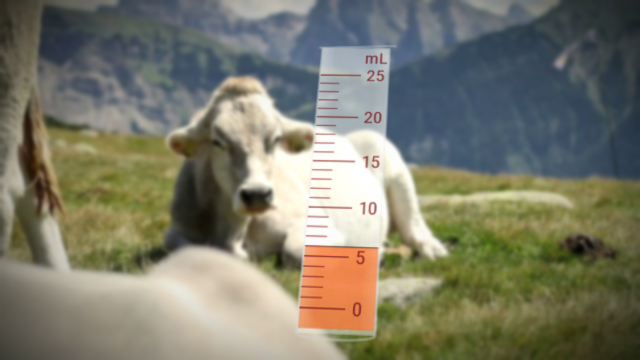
6mL
